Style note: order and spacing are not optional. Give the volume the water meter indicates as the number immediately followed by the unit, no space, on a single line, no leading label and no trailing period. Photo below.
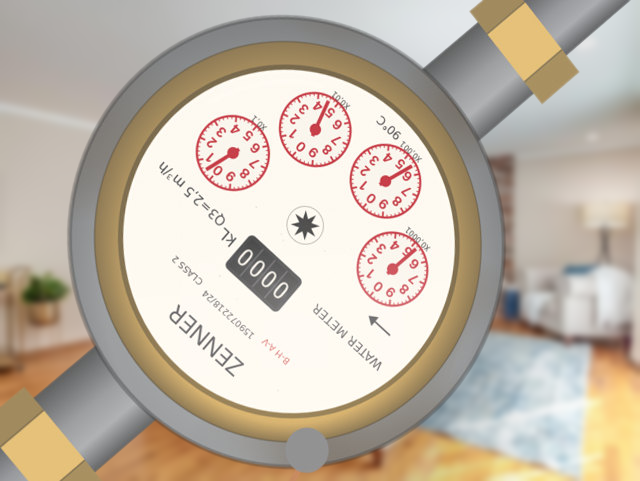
0.0455kL
